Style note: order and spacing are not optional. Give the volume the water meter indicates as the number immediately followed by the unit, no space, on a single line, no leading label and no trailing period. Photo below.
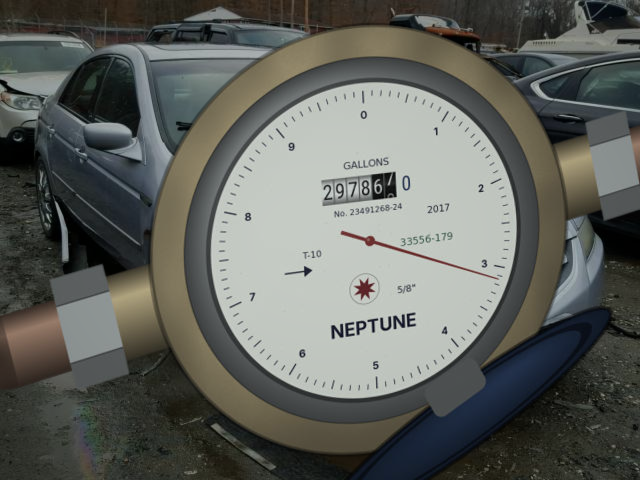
2978673.1gal
